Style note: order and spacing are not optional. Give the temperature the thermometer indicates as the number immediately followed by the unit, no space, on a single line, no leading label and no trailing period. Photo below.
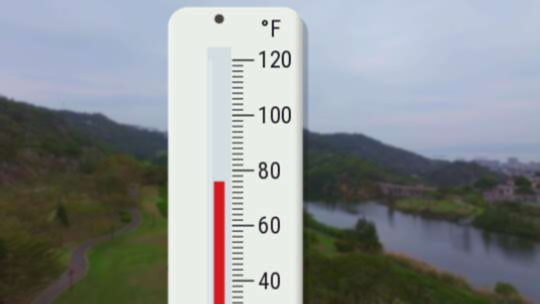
76°F
